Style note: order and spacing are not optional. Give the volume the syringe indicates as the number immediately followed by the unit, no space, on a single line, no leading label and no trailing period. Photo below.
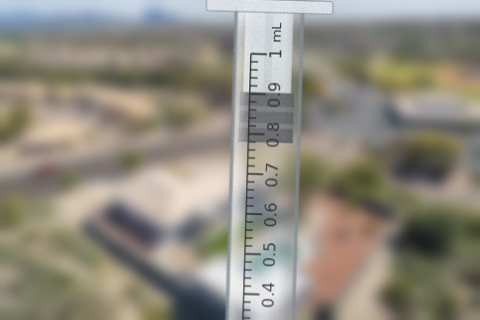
0.78mL
